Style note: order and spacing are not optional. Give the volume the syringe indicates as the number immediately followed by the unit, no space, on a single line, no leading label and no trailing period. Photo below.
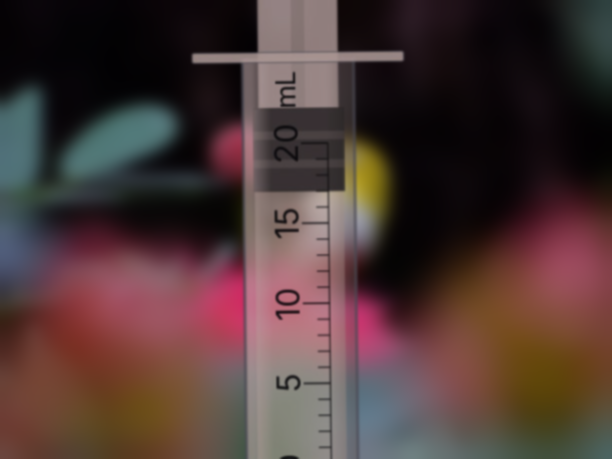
17mL
